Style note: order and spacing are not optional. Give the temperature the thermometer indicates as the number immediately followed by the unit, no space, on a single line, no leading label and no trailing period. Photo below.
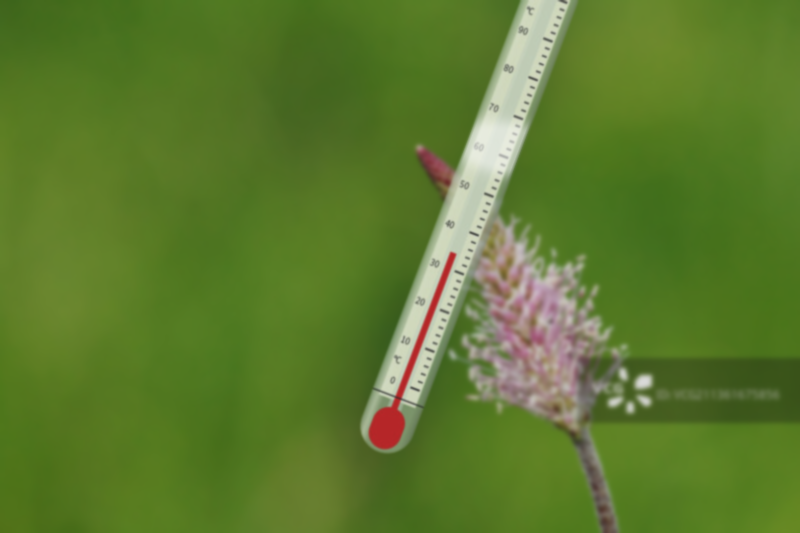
34°C
